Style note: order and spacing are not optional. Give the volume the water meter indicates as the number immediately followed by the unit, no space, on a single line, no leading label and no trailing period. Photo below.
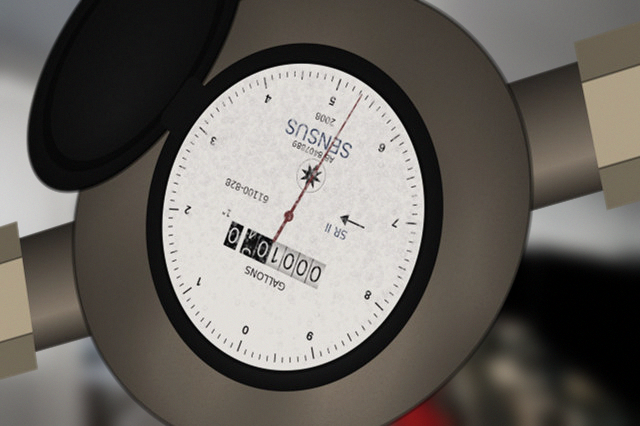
1035.3gal
